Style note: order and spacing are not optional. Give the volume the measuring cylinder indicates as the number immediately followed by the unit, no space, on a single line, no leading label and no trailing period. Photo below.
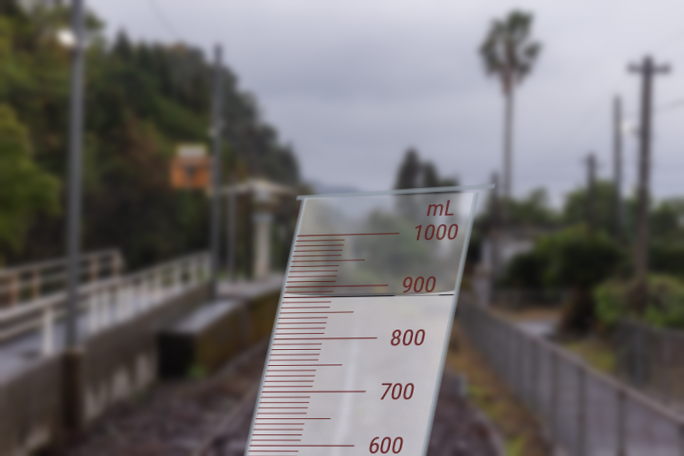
880mL
